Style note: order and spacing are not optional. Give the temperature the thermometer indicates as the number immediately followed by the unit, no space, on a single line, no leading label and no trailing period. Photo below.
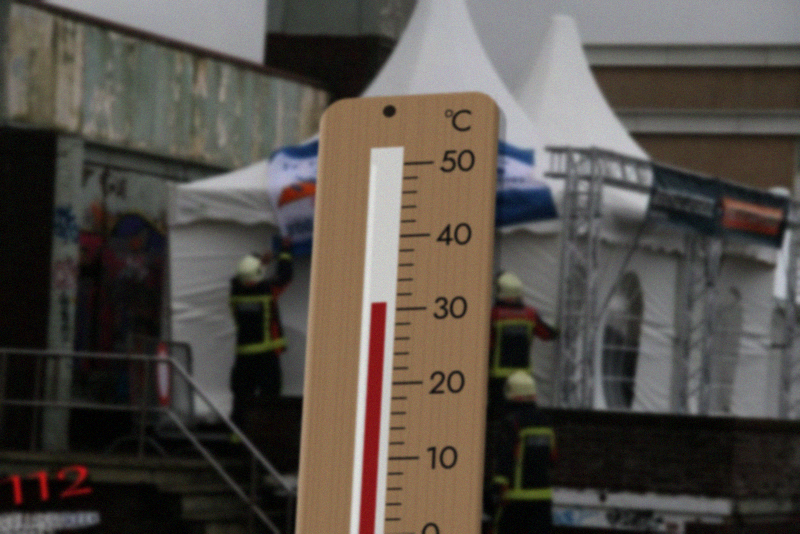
31°C
